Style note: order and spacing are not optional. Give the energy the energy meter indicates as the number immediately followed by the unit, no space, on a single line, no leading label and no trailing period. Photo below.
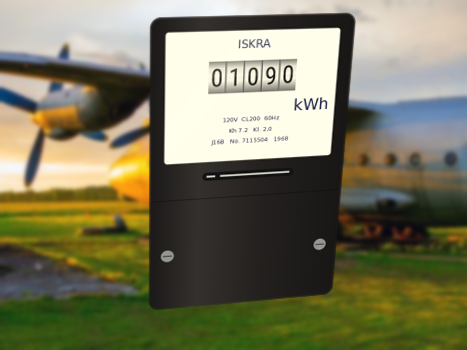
1090kWh
